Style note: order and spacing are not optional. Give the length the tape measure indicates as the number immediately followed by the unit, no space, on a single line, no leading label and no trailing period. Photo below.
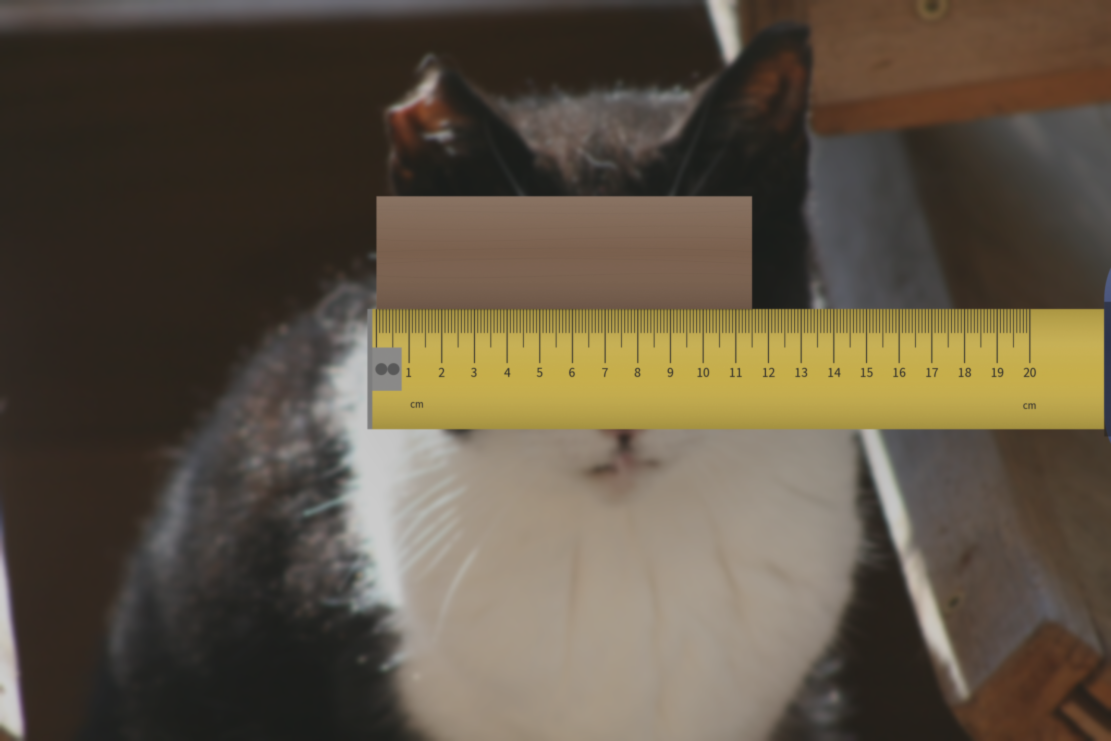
11.5cm
